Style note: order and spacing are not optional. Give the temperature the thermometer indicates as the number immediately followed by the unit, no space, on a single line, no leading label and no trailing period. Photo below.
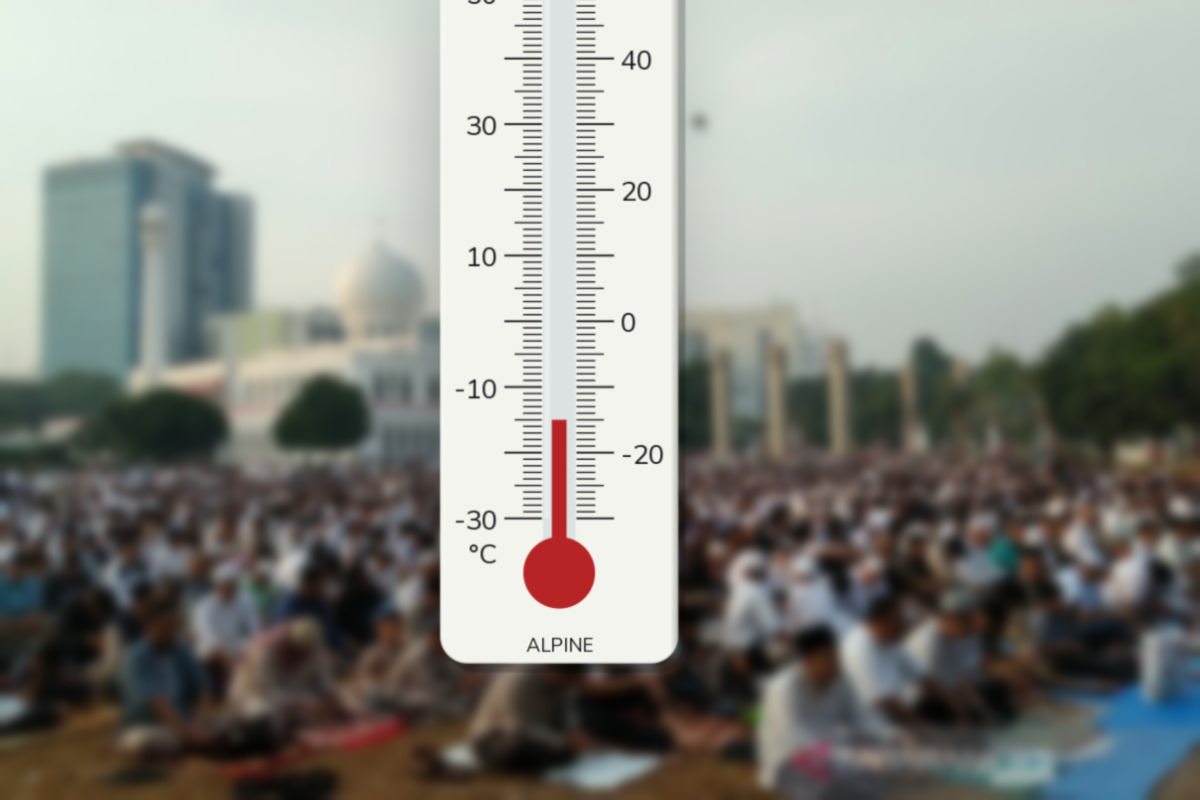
-15°C
